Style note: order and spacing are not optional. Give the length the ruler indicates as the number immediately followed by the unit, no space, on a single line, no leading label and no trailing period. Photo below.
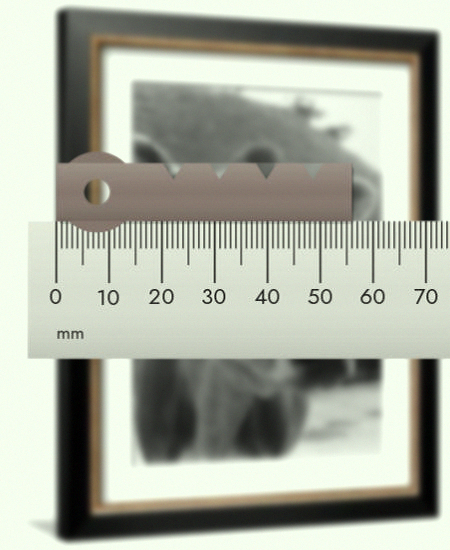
56mm
